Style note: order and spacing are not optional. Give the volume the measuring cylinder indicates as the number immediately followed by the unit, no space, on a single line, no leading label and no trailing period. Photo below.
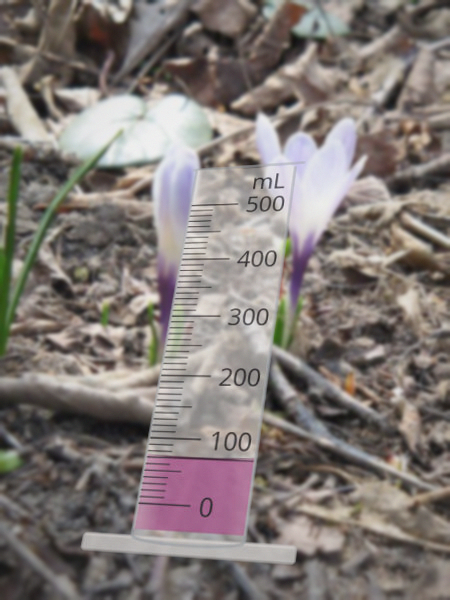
70mL
